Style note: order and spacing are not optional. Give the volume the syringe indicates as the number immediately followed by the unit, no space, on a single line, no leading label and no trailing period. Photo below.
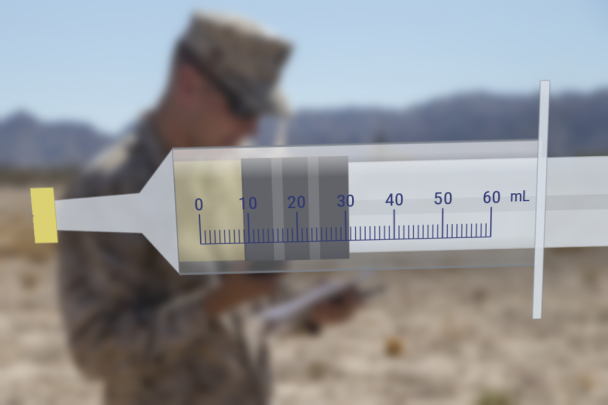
9mL
